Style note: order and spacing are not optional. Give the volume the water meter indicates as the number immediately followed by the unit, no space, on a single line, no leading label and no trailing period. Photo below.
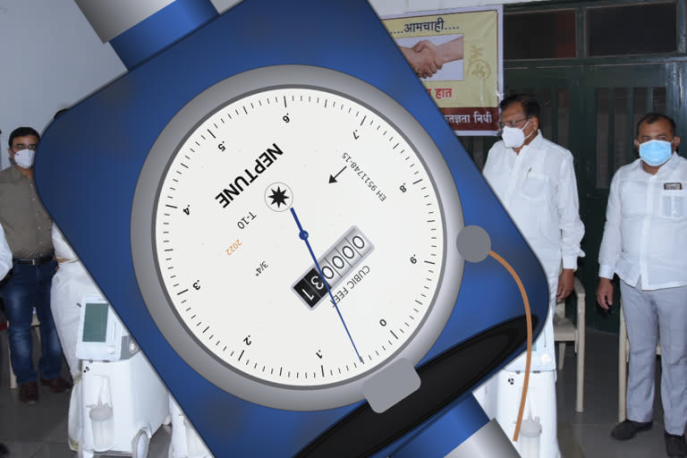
31.05ft³
